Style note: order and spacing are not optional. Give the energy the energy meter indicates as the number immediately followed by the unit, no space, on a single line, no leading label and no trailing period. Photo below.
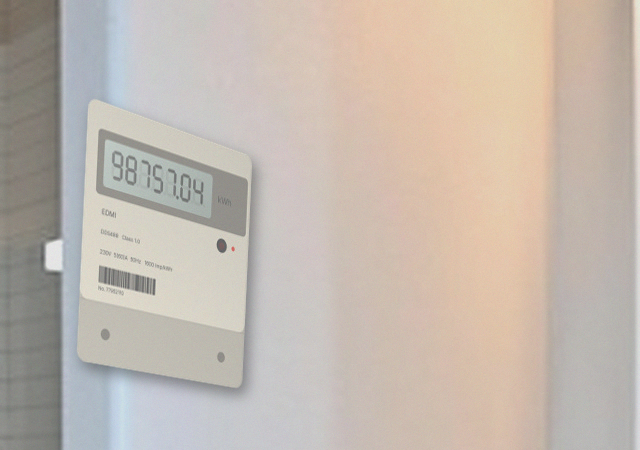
98757.04kWh
